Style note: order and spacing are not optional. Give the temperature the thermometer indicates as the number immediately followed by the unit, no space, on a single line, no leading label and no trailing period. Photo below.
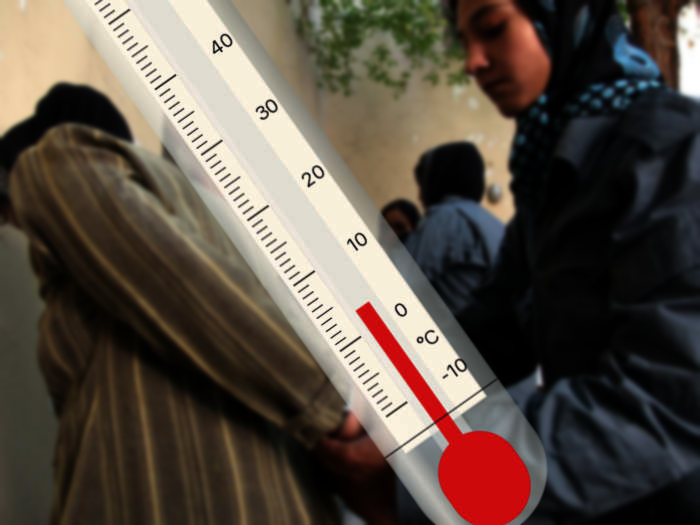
3°C
